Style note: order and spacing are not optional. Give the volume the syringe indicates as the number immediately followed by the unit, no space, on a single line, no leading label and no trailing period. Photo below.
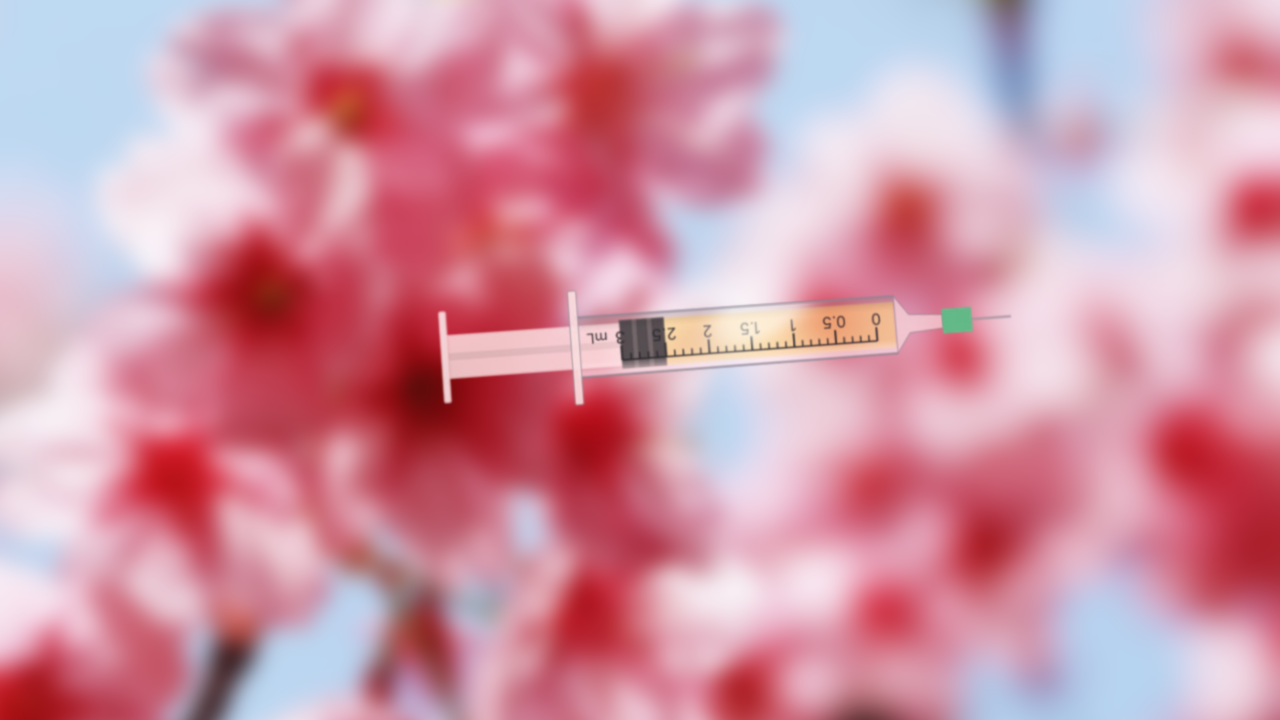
2.5mL
